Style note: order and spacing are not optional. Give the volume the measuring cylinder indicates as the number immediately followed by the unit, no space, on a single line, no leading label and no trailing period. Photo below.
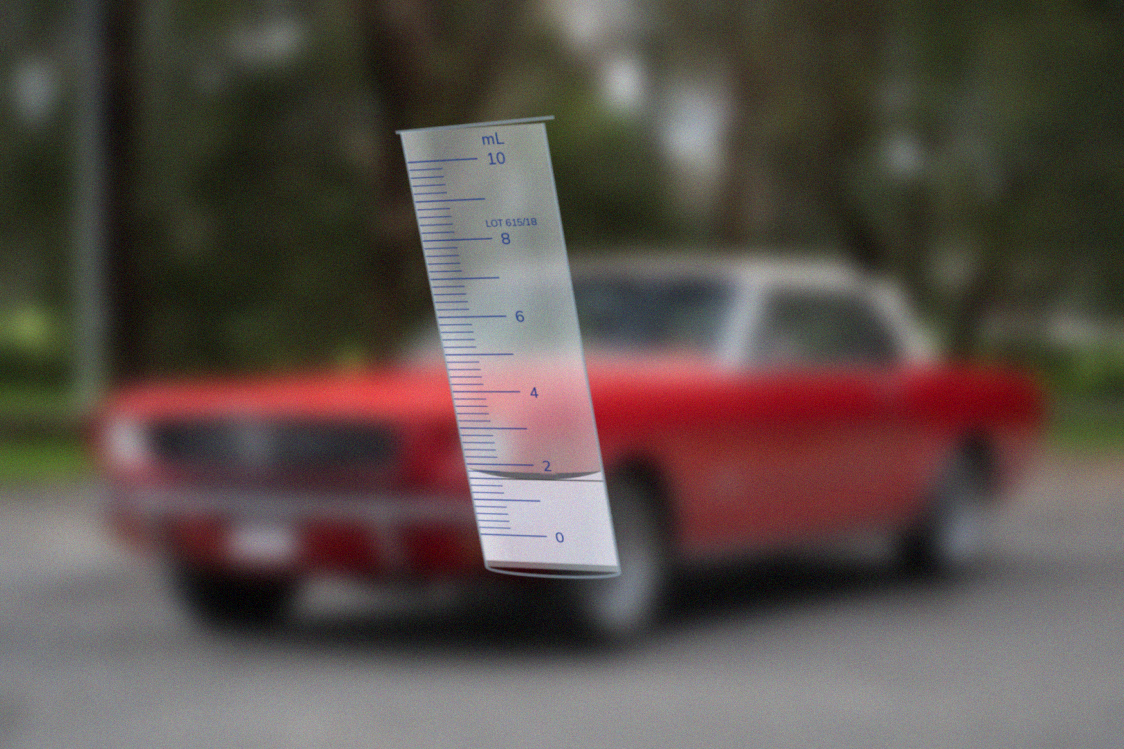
1.6mL
